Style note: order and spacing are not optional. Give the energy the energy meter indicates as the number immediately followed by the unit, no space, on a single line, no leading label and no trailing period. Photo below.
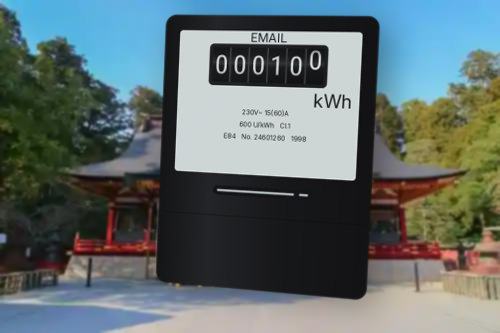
100kWh
